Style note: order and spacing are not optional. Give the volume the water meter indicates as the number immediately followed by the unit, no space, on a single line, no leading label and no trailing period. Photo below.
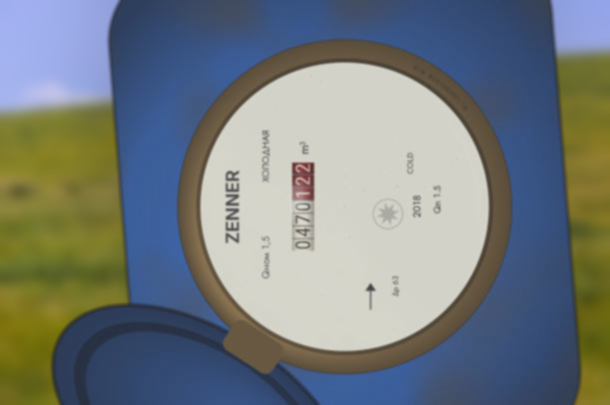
470.122m³
